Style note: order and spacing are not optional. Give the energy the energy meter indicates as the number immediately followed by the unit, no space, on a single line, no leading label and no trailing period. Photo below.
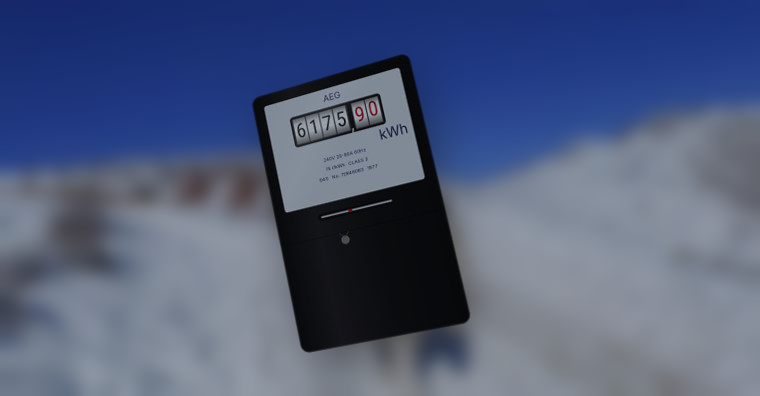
6175.90kWh
